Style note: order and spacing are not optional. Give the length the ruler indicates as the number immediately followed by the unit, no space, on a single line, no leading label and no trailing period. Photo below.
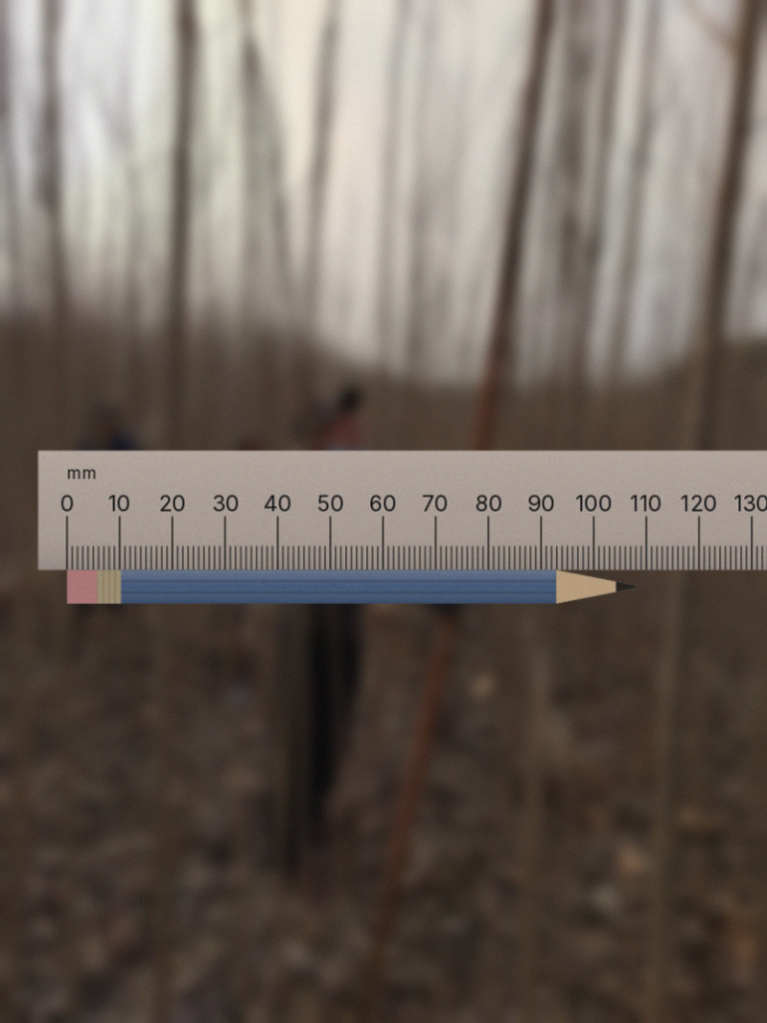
108mm
